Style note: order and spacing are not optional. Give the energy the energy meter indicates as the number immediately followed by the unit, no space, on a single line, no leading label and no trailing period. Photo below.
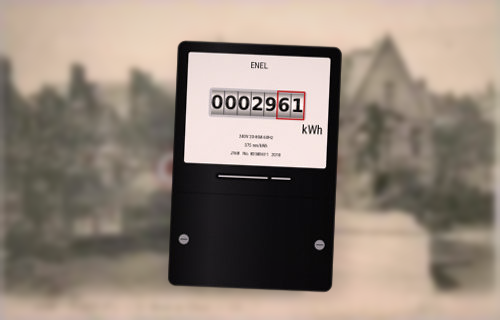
29.61kWh
